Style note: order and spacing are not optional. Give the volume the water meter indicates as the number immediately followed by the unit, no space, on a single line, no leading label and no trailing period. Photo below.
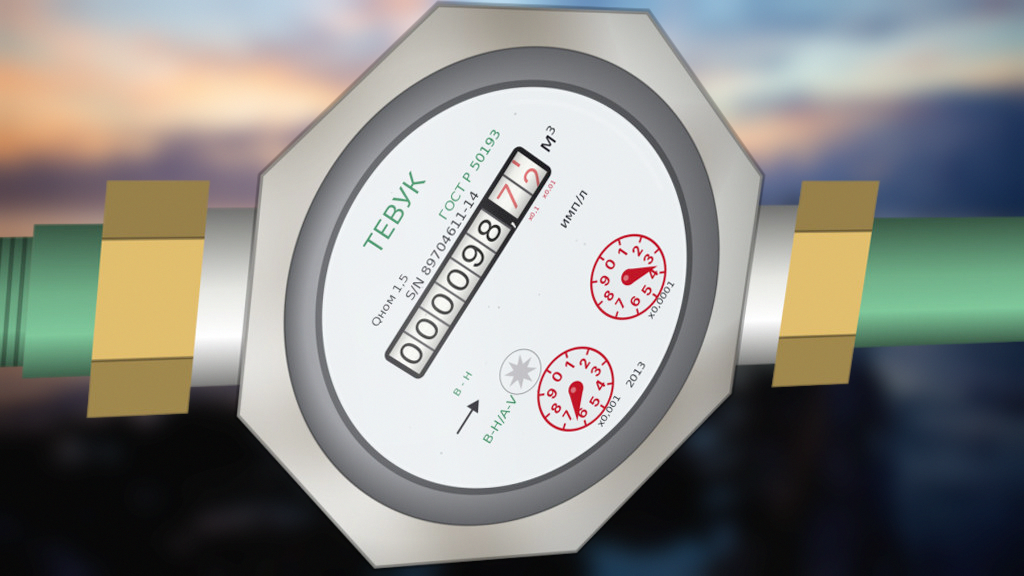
98.7163m³
